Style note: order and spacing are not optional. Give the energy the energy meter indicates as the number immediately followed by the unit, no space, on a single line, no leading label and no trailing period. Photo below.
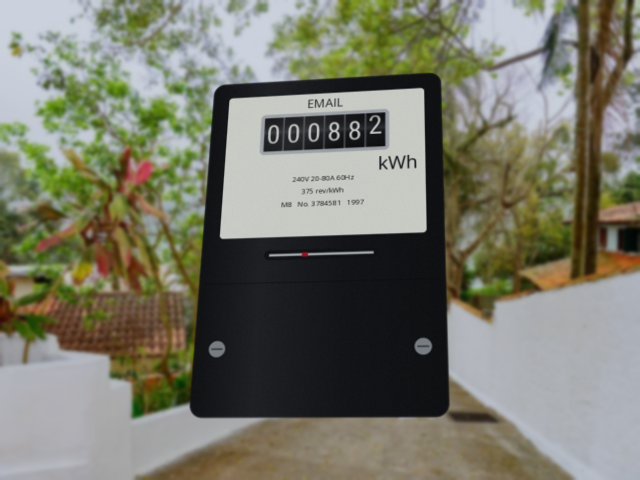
882kWh
